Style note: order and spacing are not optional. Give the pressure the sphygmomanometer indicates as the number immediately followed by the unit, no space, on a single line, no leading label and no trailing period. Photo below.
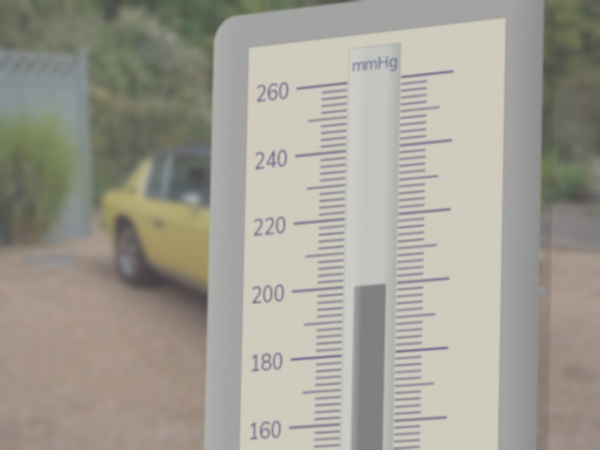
200mmHg
